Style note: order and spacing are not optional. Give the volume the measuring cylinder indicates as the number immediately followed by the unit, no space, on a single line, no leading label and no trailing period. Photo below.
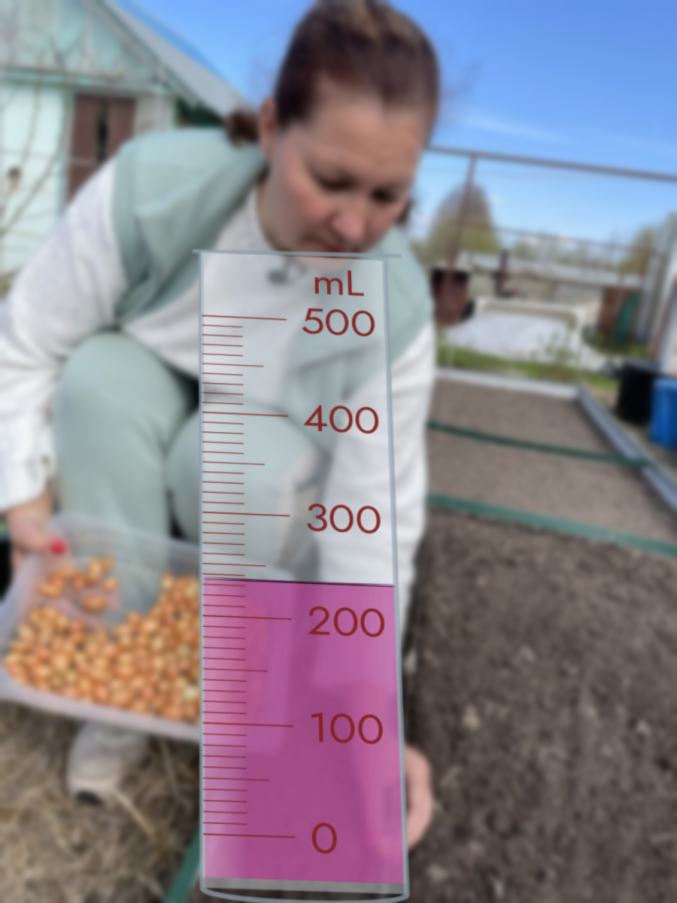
235mL
